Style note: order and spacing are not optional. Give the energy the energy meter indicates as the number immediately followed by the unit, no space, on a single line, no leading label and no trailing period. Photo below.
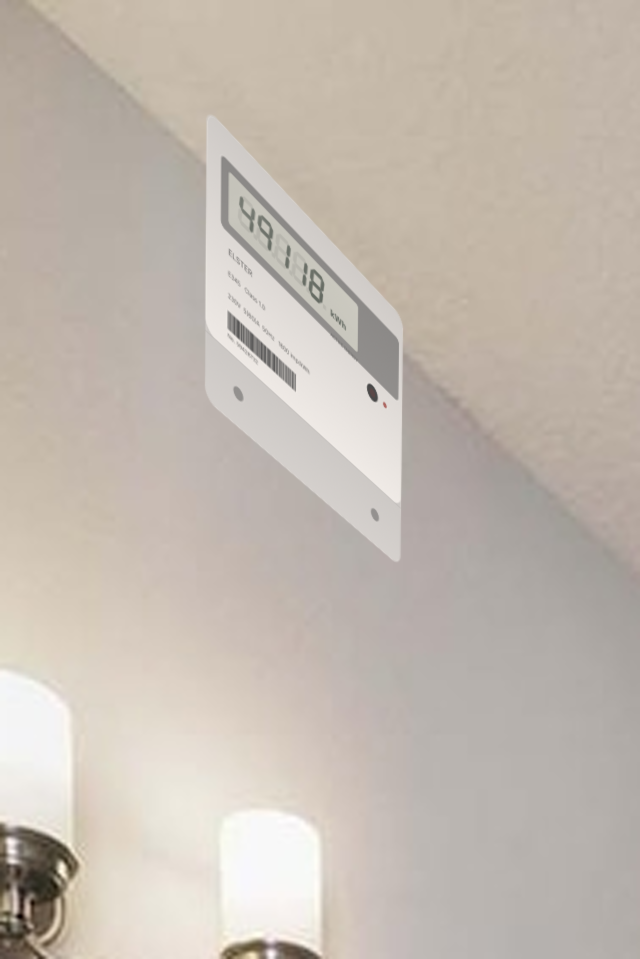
49118kWh
